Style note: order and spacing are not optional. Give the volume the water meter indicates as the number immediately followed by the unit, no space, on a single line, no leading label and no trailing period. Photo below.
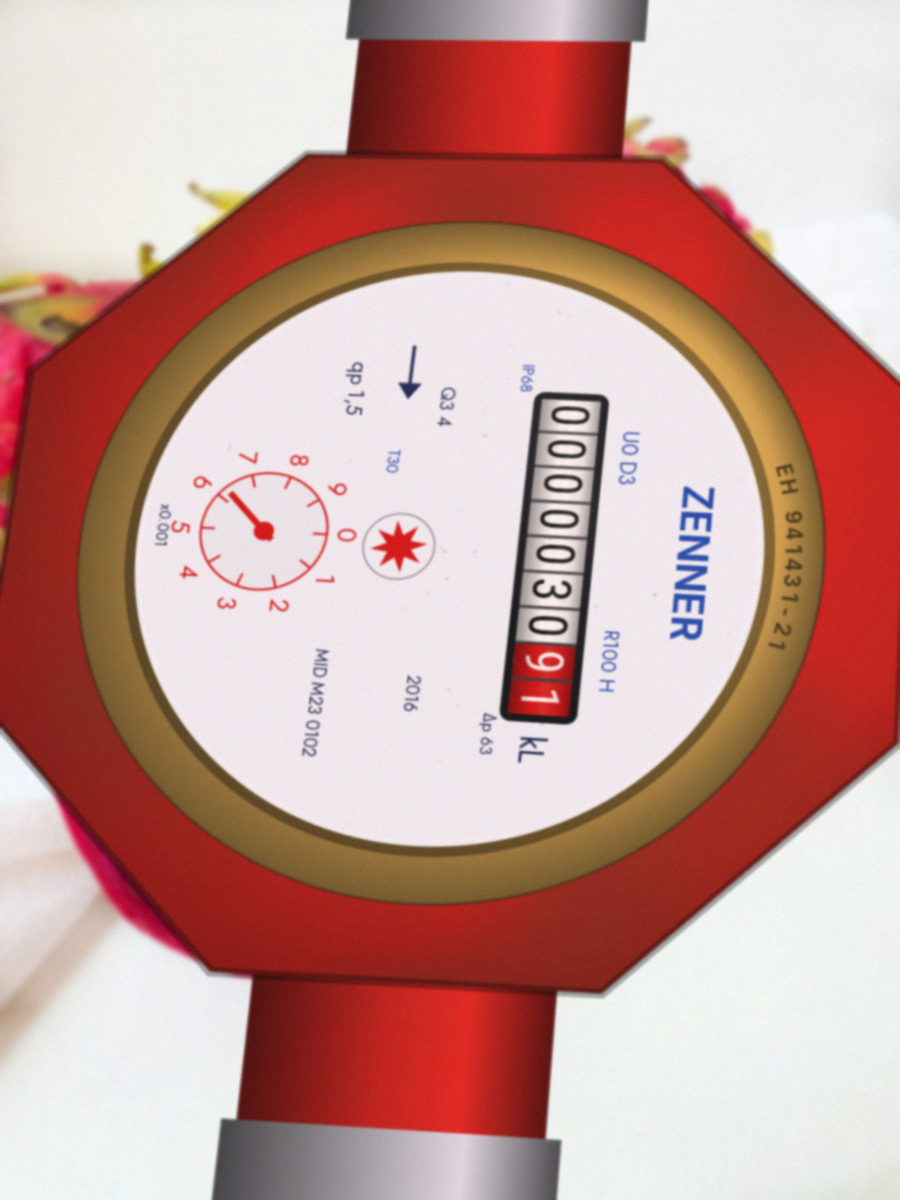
30.916kL
